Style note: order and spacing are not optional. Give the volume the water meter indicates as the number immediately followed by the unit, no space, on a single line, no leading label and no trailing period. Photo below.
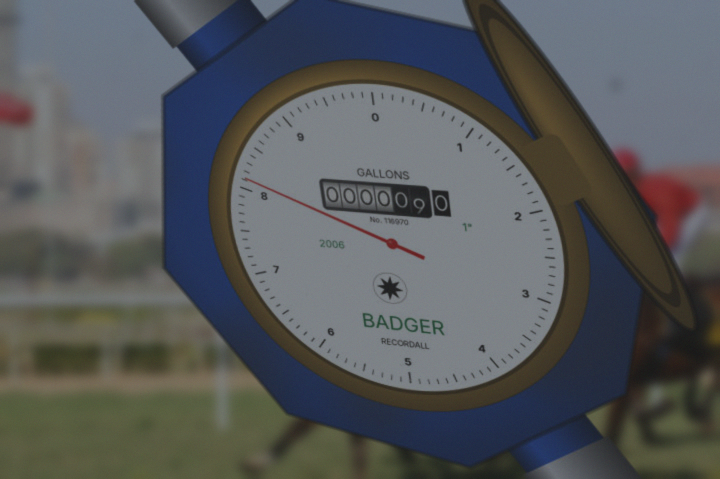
88.1gal
